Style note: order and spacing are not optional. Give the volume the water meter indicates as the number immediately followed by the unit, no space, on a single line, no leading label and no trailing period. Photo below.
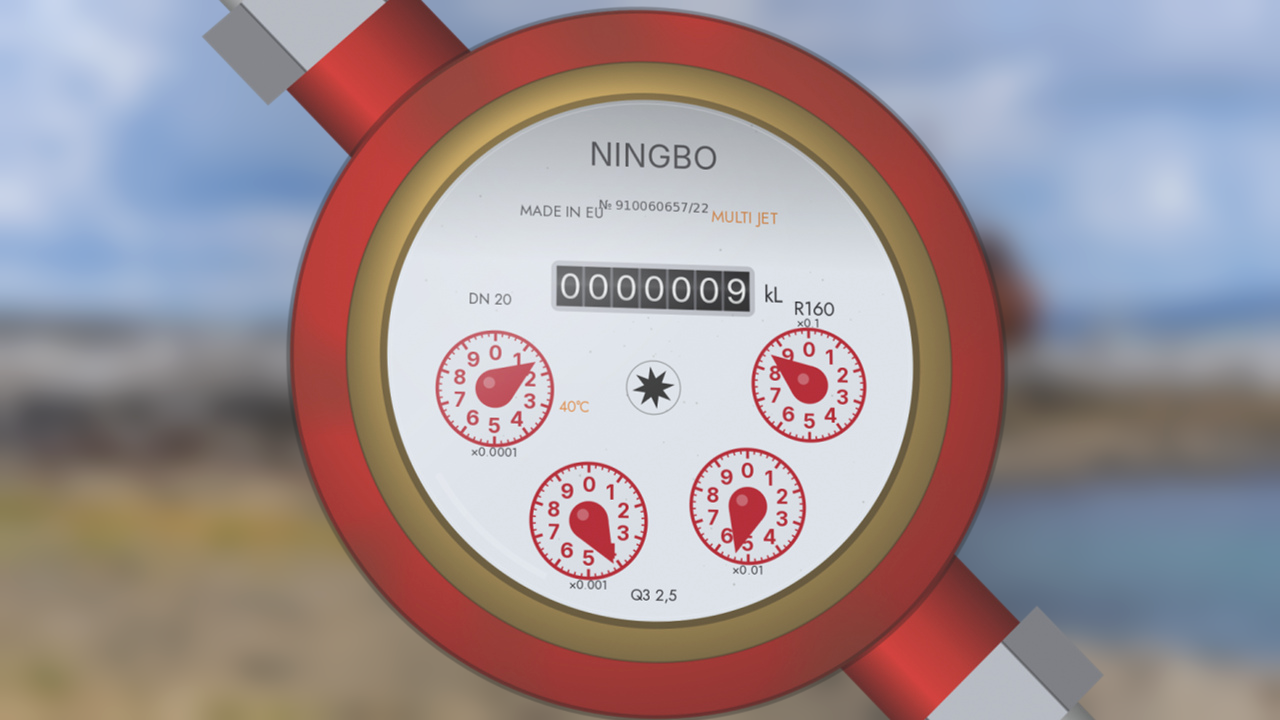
9.8541kL
